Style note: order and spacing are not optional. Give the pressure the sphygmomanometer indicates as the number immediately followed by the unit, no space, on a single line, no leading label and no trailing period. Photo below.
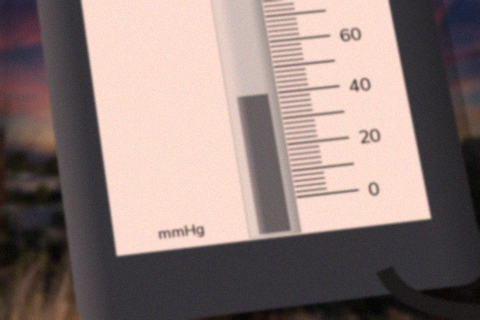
40mmHg
